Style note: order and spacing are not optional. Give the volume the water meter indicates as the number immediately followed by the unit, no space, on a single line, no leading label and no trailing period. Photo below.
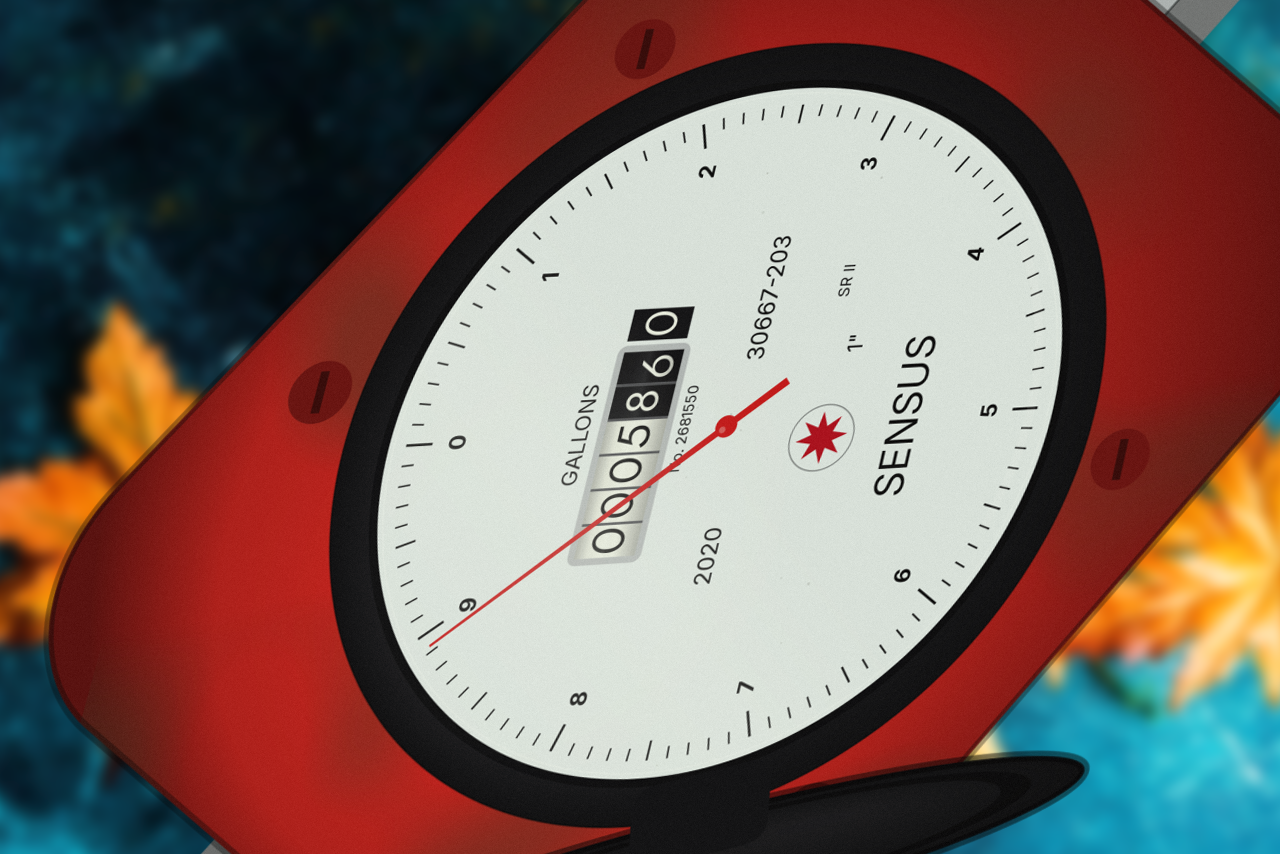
5858.9gal
